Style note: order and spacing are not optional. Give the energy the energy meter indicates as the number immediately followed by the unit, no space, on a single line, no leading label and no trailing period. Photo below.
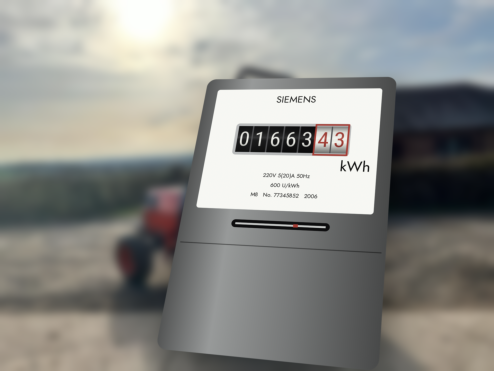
1663.43kWh
